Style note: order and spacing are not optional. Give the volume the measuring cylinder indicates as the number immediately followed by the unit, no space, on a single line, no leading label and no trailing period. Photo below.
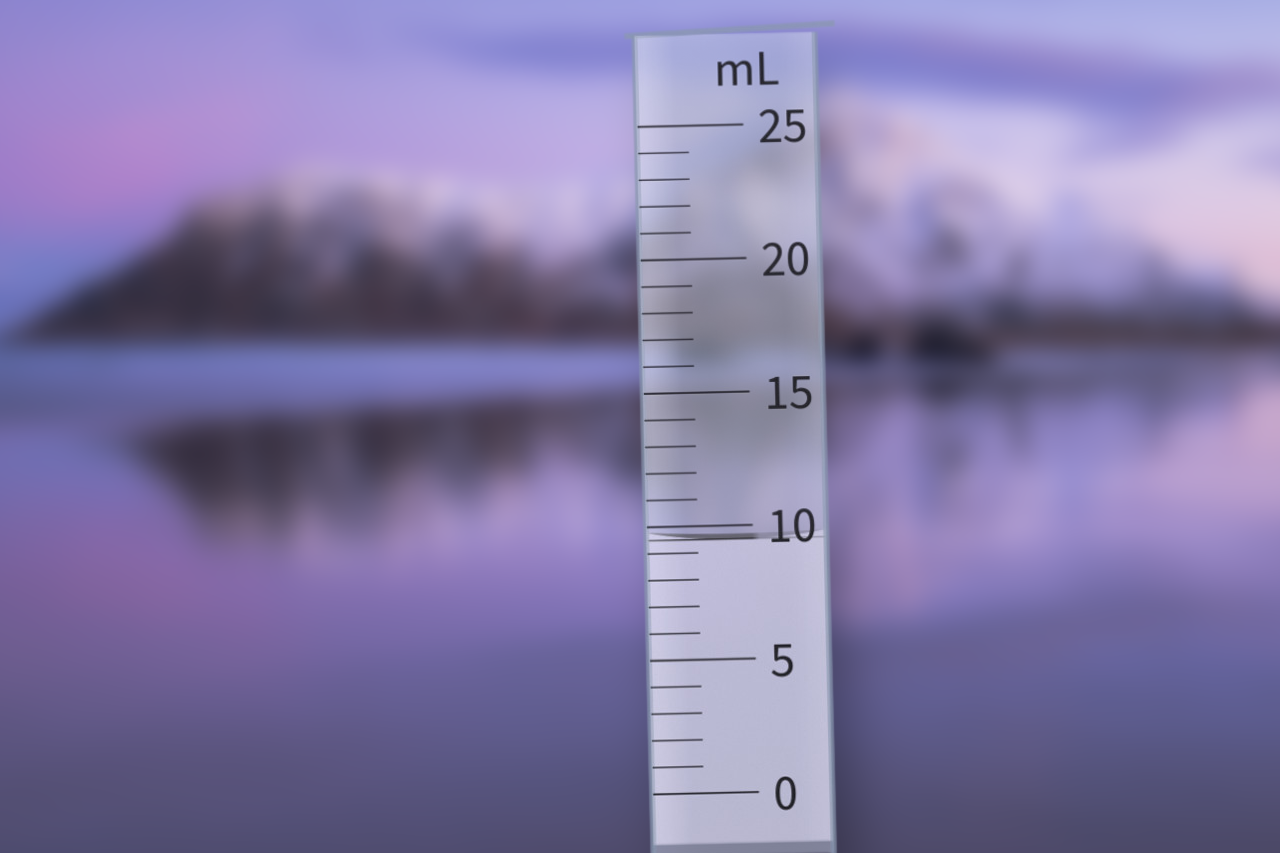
9.5mL
